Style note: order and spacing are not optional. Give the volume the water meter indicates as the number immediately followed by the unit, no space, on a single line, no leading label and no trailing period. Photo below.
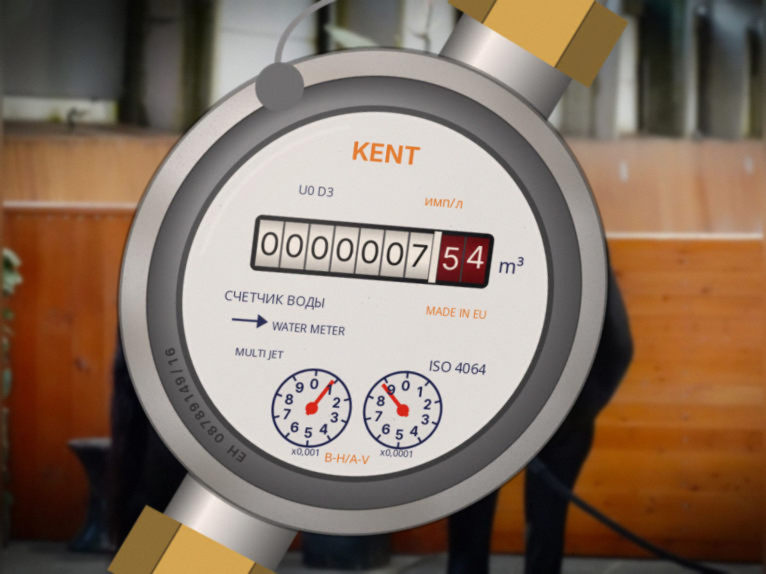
7.5408m³
